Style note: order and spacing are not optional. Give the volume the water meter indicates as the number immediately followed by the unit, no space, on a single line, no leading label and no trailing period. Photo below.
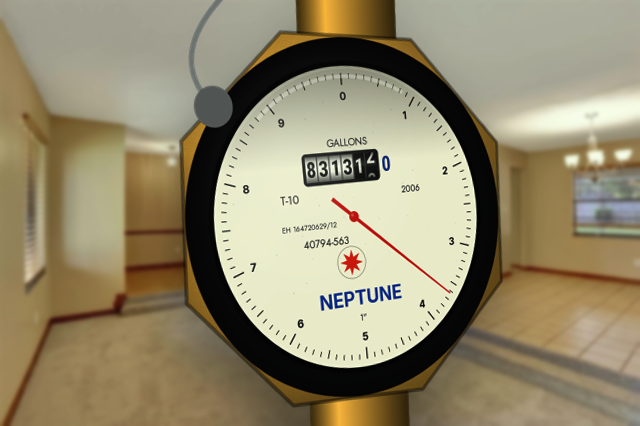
8313123.6gal
